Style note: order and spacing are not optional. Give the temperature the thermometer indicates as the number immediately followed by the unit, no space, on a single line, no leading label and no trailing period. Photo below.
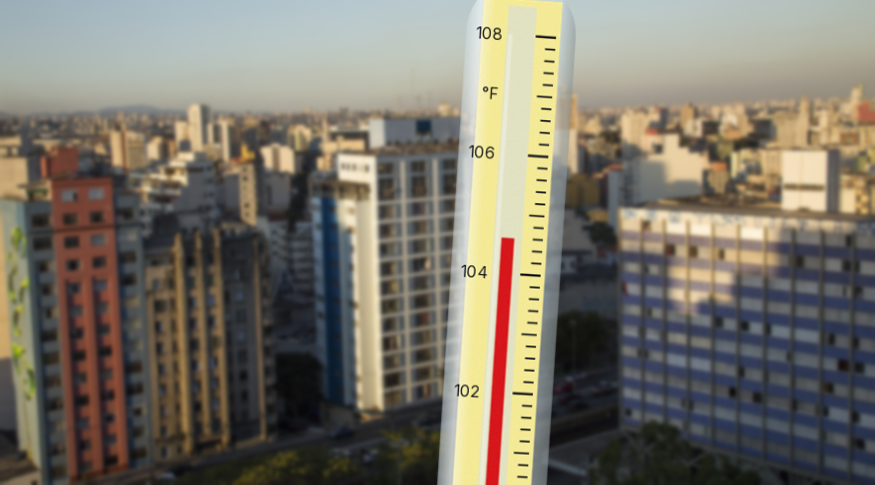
104.6°F
